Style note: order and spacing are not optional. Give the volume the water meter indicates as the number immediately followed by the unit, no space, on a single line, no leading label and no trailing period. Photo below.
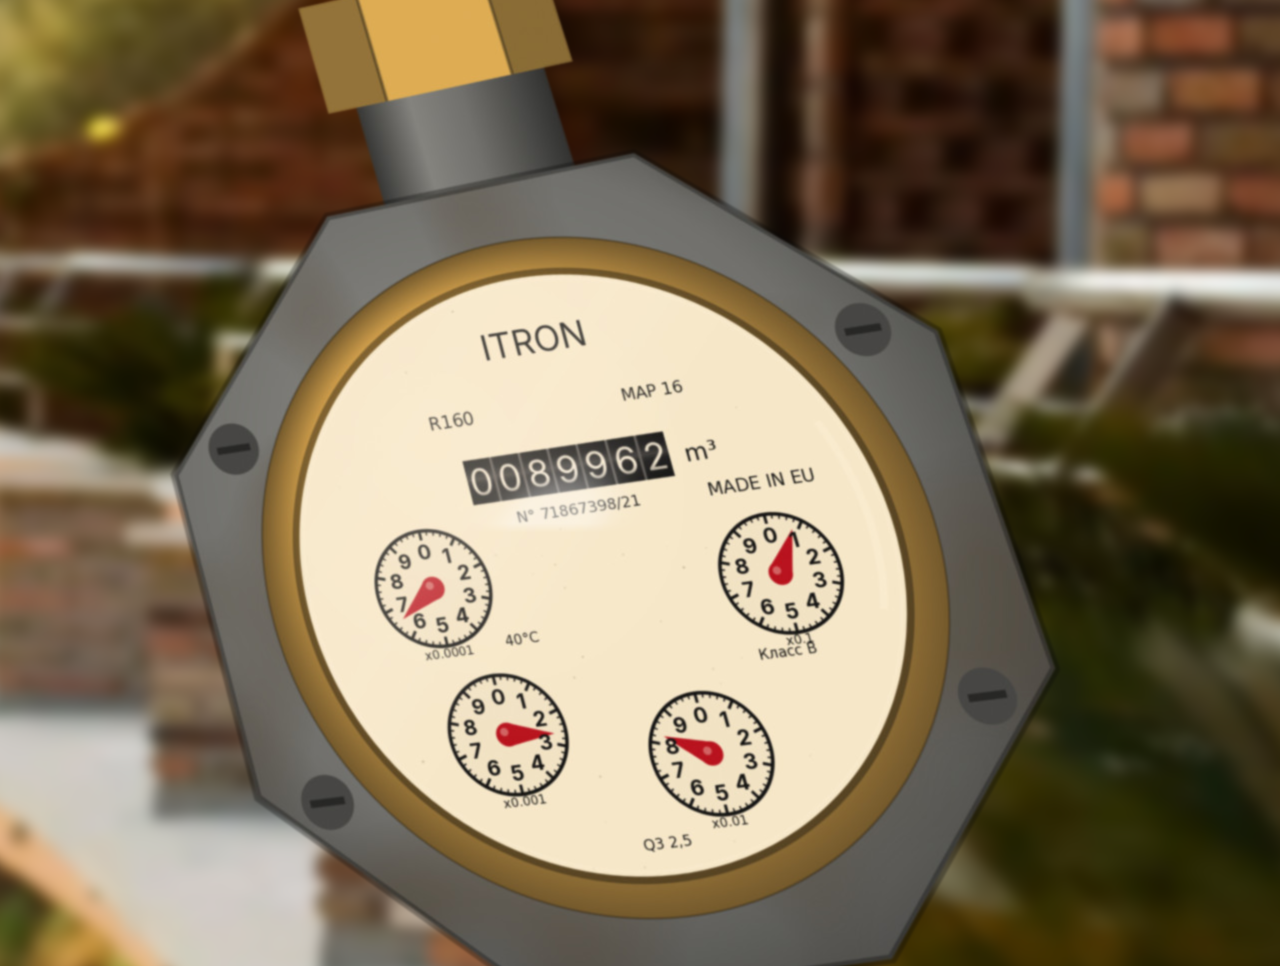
89962.0826m³
